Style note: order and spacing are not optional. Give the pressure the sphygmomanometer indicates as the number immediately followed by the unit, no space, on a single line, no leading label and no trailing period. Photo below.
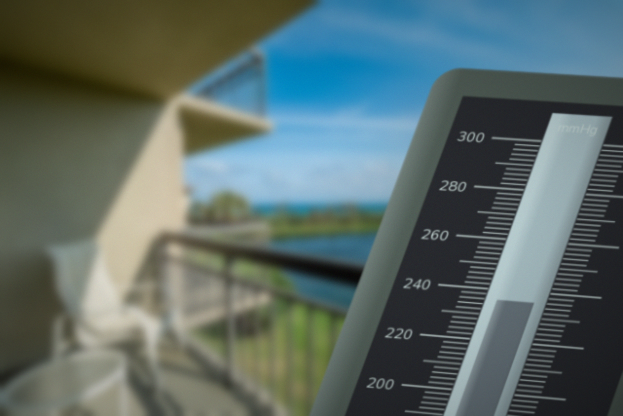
236mmHg
